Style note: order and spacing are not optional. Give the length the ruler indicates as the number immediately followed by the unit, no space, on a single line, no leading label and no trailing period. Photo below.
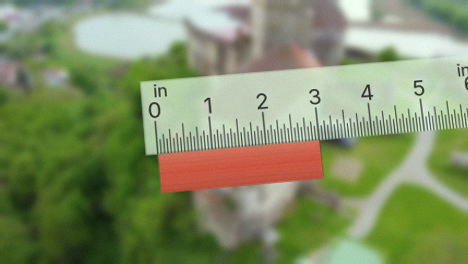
3in
